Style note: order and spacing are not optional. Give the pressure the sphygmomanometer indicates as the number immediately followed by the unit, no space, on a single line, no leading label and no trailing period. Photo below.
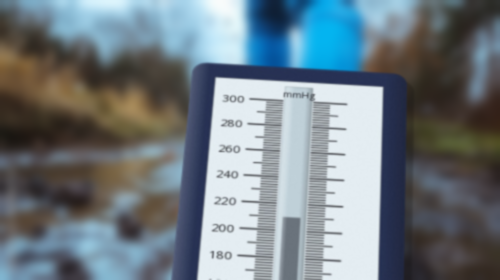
210mmHg
